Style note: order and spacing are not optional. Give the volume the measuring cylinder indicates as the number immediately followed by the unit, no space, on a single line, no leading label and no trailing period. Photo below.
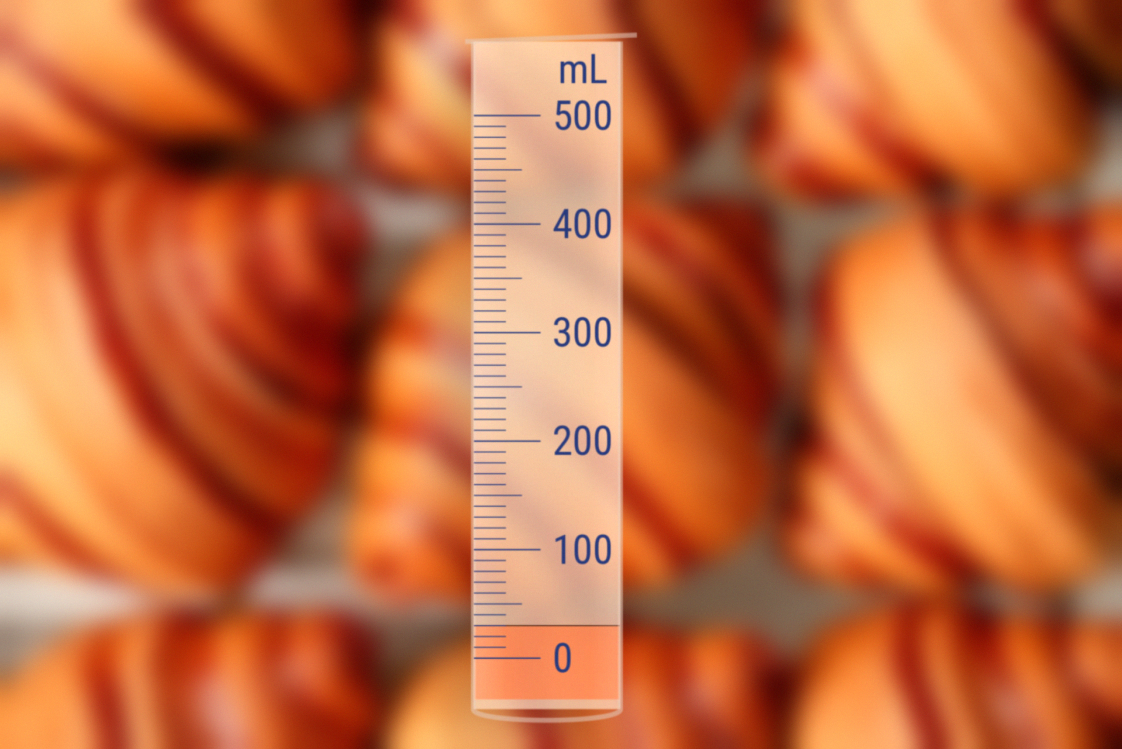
30mL
